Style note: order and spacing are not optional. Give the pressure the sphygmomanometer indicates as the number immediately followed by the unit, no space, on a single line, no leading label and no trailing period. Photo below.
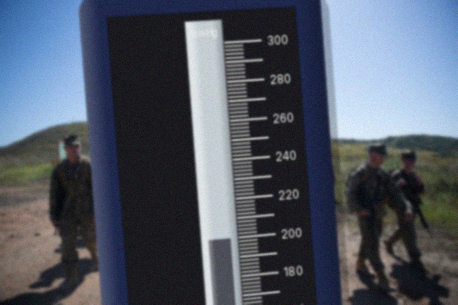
200mmHg
